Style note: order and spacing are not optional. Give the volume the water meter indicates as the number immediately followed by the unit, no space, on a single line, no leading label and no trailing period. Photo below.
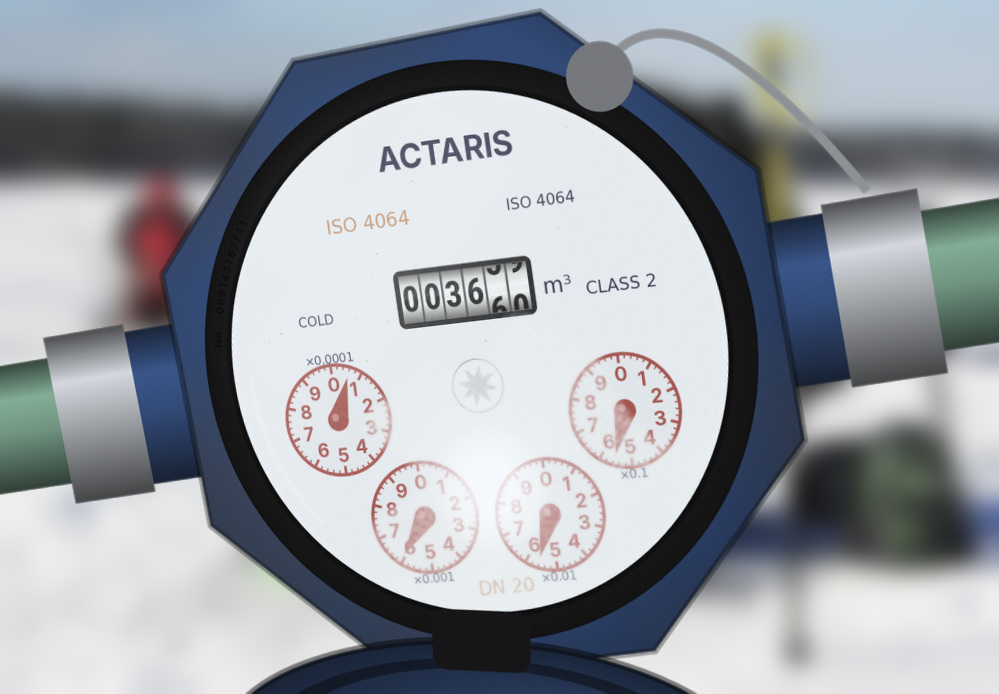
3659.5560m³
